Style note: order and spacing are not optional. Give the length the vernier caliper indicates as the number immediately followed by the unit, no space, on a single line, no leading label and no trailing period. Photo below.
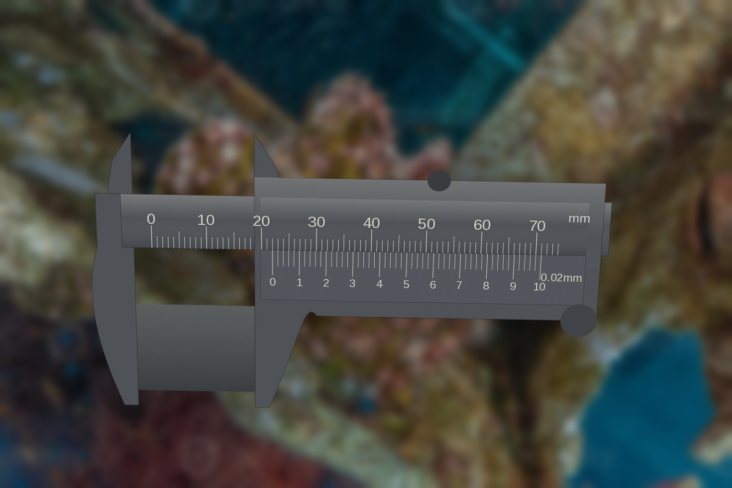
22.0mm
